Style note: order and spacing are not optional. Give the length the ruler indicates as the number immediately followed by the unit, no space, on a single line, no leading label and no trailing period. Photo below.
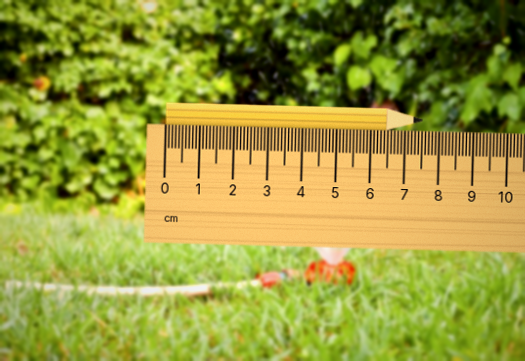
7.5cm
